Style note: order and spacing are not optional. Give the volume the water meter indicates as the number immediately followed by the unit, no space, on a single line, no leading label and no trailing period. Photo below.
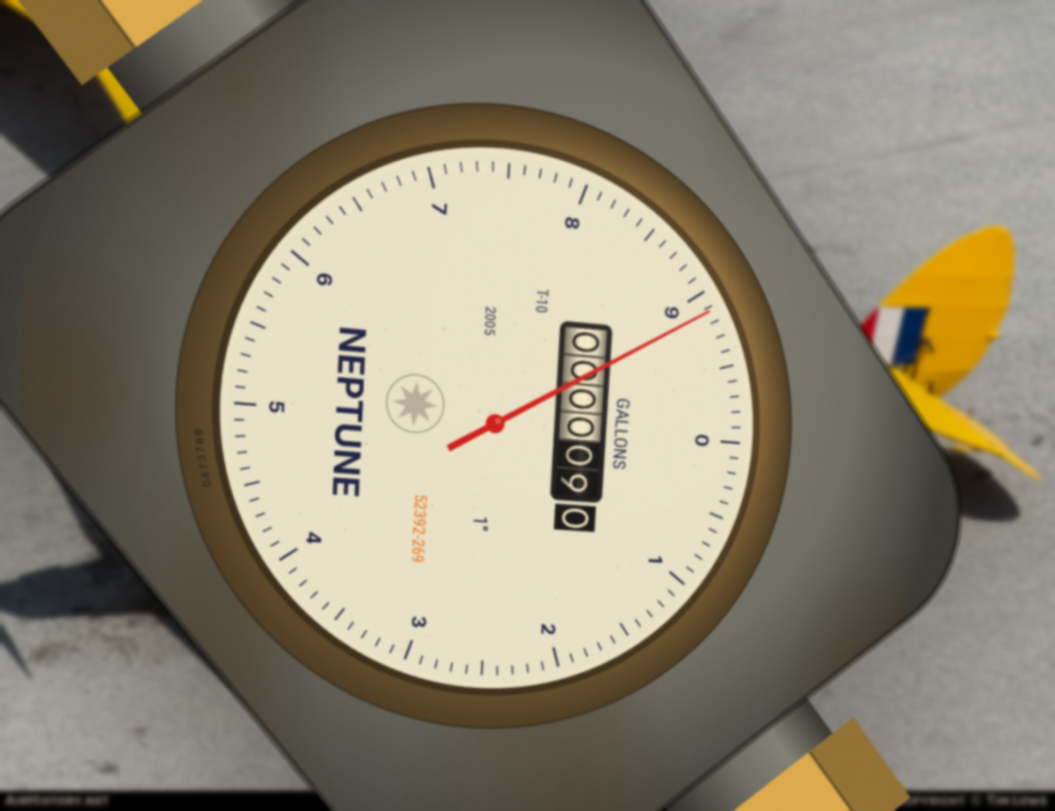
89.1gal
